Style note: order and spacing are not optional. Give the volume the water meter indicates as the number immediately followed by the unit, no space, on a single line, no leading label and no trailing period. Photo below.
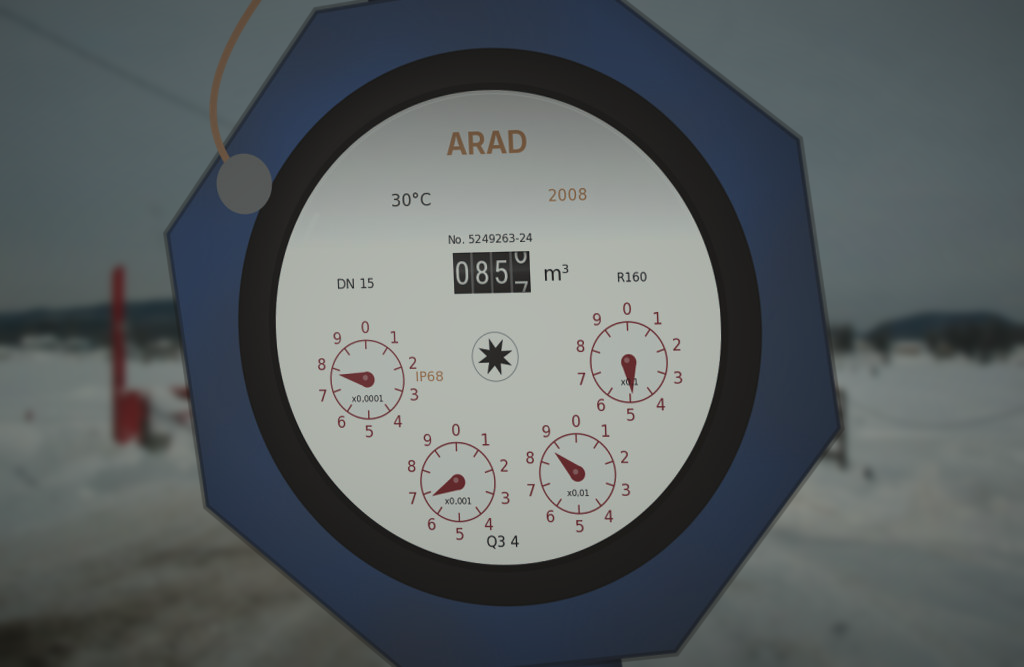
856.4867m³
